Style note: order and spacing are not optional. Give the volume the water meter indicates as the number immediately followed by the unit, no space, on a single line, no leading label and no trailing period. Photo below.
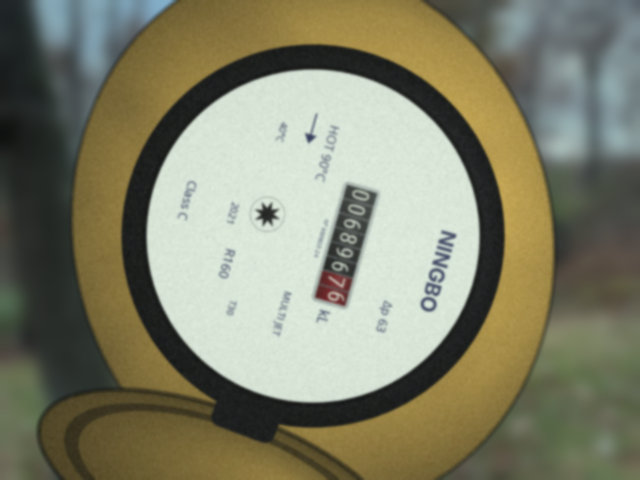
6896.76kL
